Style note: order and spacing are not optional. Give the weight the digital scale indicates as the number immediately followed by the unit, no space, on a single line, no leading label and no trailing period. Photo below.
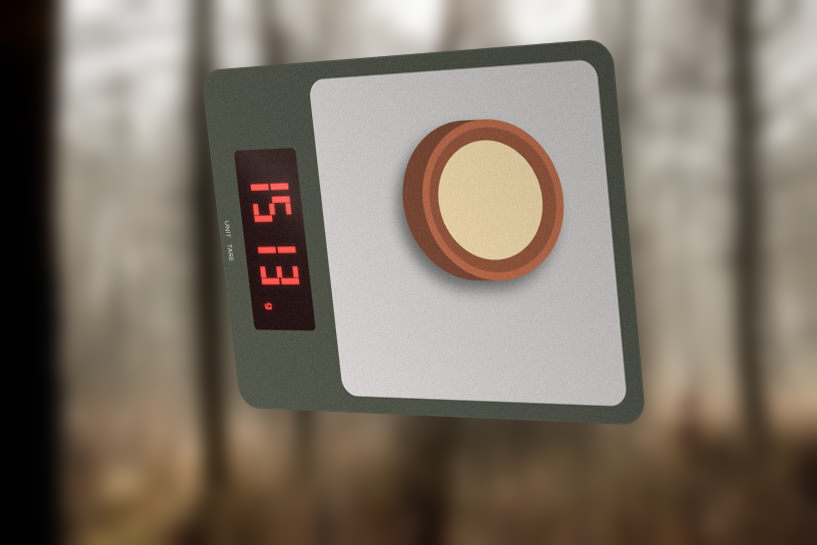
1513g
